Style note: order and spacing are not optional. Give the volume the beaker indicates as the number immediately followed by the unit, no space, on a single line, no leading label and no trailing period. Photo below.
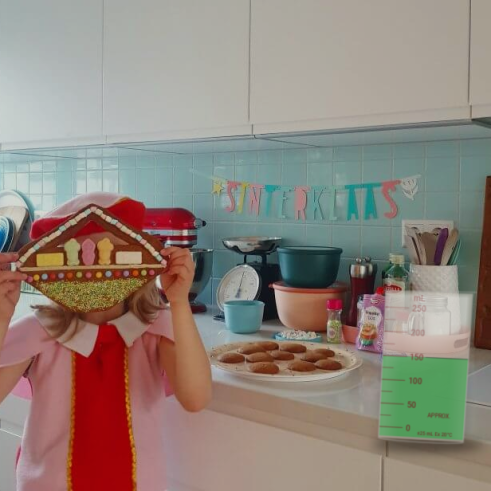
150mL
